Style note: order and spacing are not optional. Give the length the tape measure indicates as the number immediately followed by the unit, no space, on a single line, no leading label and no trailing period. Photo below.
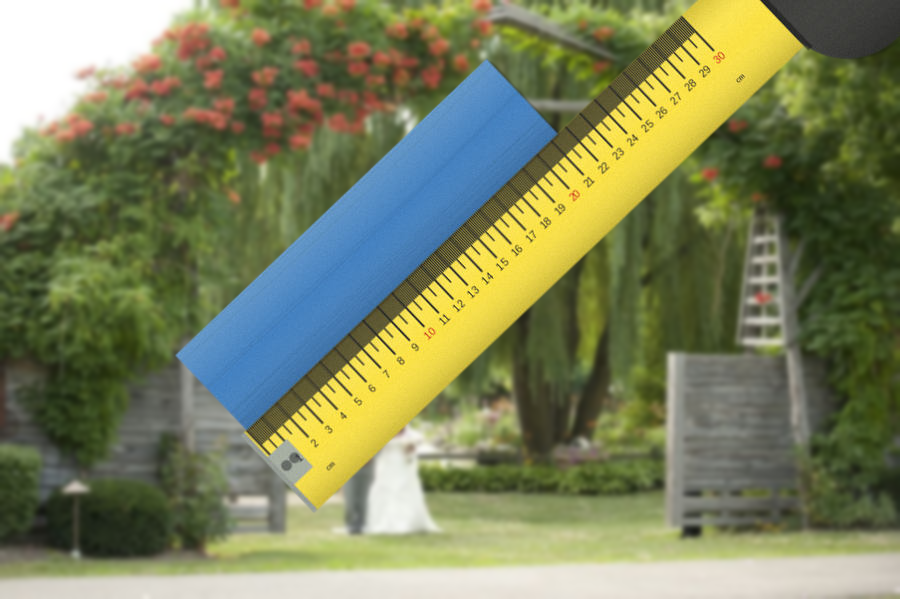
21.5cm
